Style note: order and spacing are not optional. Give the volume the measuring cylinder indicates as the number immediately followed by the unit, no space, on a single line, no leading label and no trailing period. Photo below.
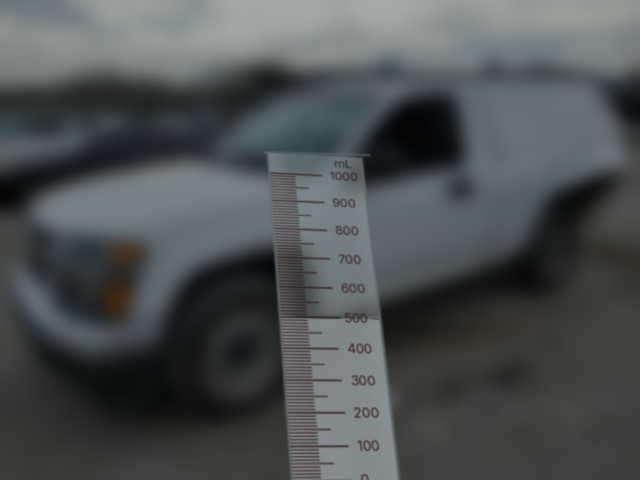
500mL
